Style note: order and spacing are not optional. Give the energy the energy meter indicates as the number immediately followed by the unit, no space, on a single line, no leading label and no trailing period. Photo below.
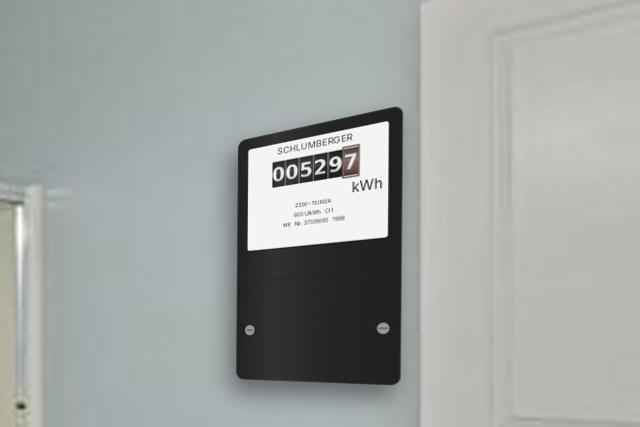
529.7kWh
